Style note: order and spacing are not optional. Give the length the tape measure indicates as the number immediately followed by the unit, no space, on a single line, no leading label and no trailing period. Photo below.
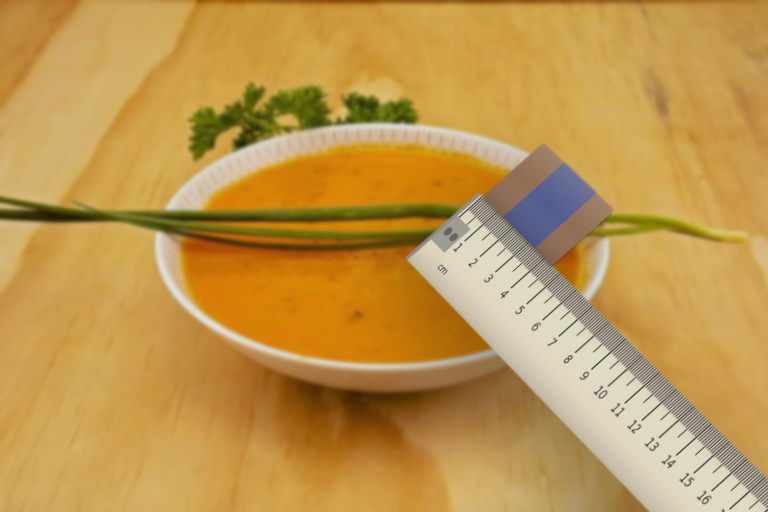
4.5cm
